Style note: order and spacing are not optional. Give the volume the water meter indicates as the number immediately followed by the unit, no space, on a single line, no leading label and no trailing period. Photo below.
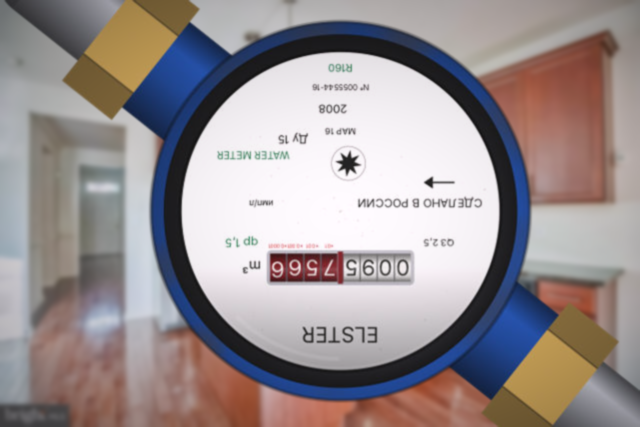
95.7566m³
